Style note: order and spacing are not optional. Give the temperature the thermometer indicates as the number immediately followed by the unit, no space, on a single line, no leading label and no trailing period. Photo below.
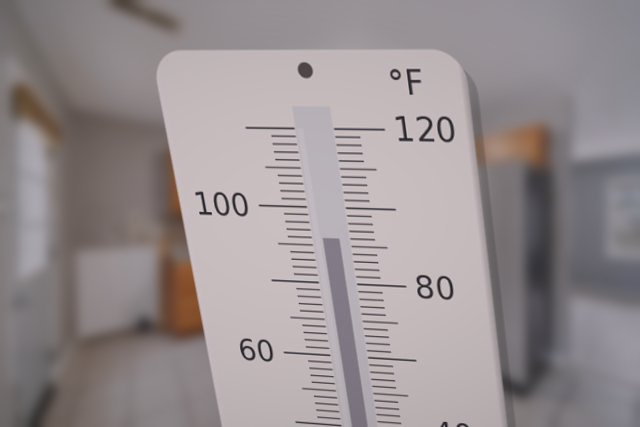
92°F
